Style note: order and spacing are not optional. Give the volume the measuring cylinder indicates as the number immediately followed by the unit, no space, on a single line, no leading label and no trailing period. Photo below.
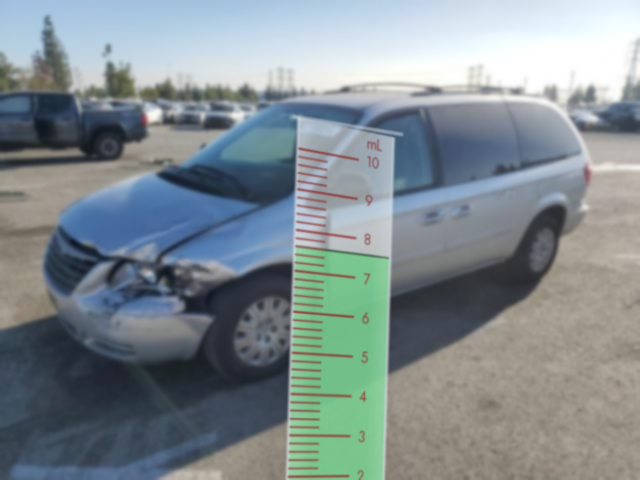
7.6mL
